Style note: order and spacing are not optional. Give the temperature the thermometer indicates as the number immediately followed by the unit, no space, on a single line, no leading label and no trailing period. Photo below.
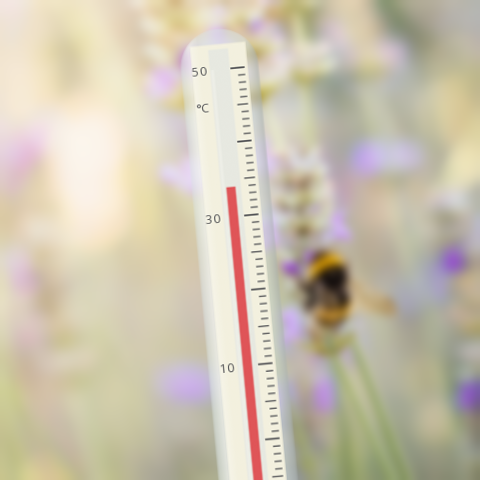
34°C
